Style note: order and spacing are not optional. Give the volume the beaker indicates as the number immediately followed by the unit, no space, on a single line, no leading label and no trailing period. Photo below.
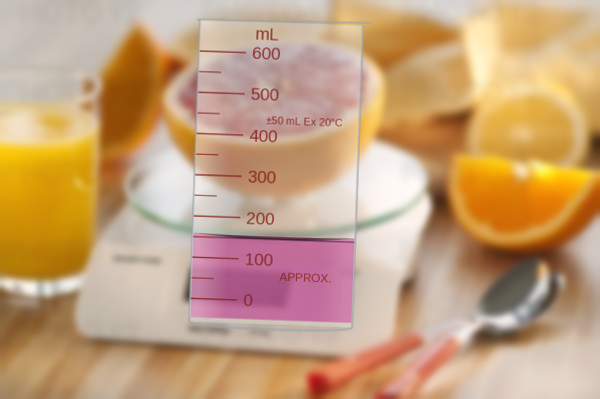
150mL
